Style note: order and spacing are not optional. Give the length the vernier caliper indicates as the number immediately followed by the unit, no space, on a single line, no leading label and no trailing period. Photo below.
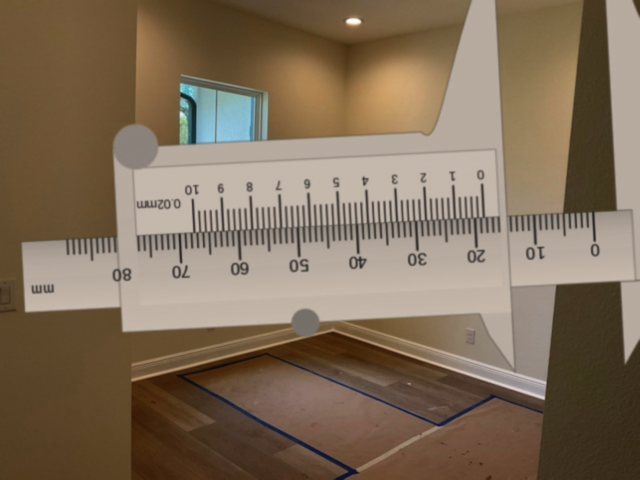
18.5mm
